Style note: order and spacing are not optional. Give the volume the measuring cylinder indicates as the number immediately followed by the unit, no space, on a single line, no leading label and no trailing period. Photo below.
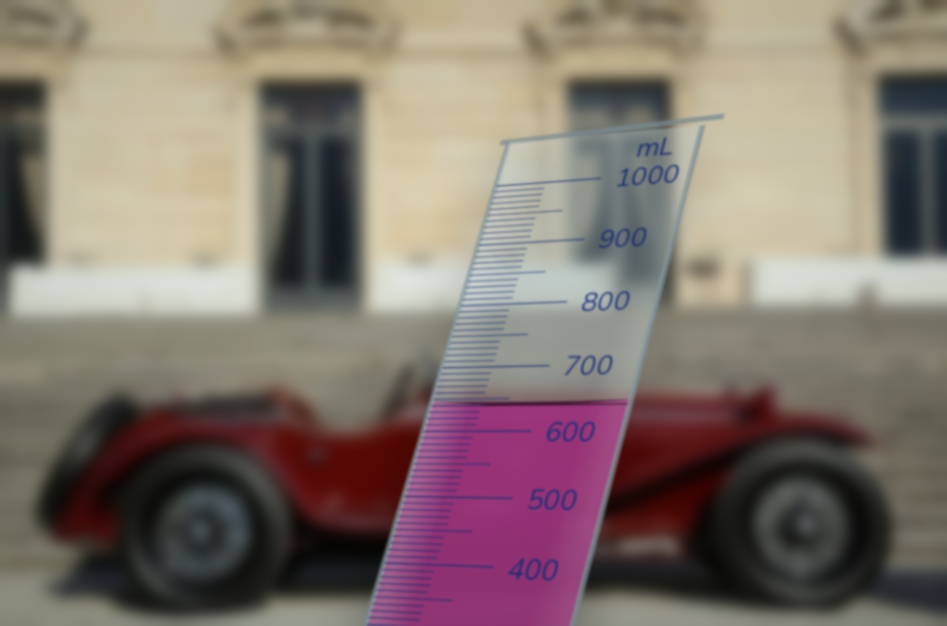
640mL
